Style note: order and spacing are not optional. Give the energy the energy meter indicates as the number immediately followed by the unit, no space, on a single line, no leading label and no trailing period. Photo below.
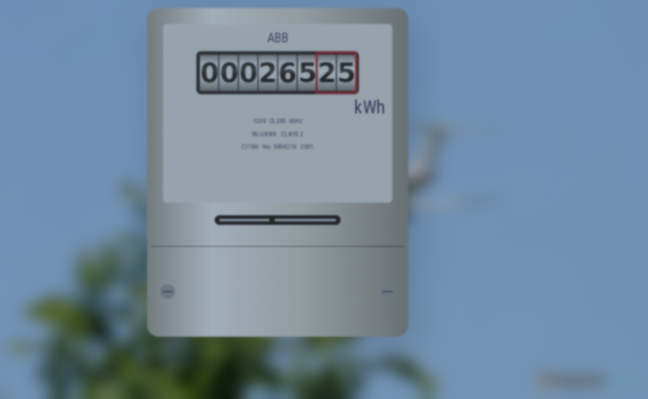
265.25kWh
